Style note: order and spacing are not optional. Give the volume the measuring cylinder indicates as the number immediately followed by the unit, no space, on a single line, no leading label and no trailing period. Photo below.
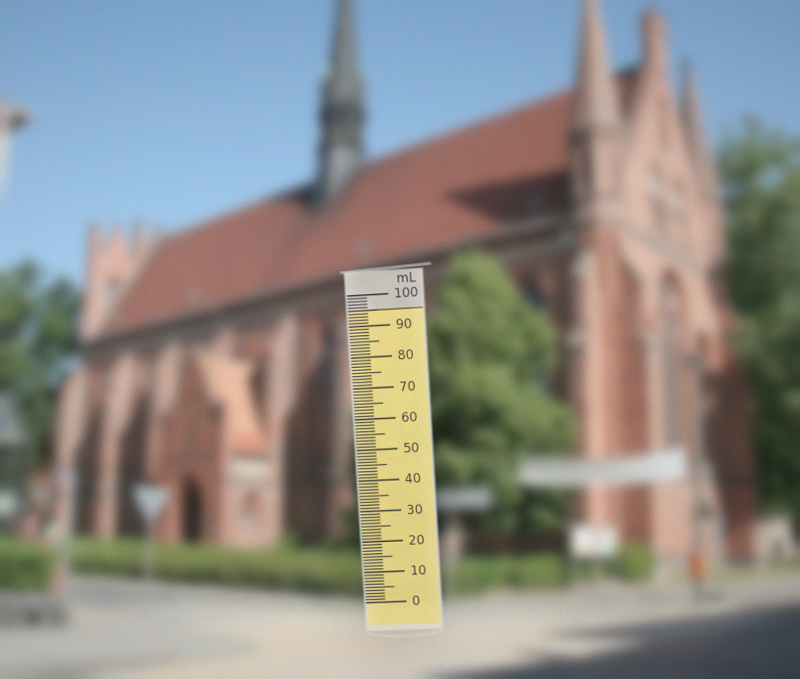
95mL
